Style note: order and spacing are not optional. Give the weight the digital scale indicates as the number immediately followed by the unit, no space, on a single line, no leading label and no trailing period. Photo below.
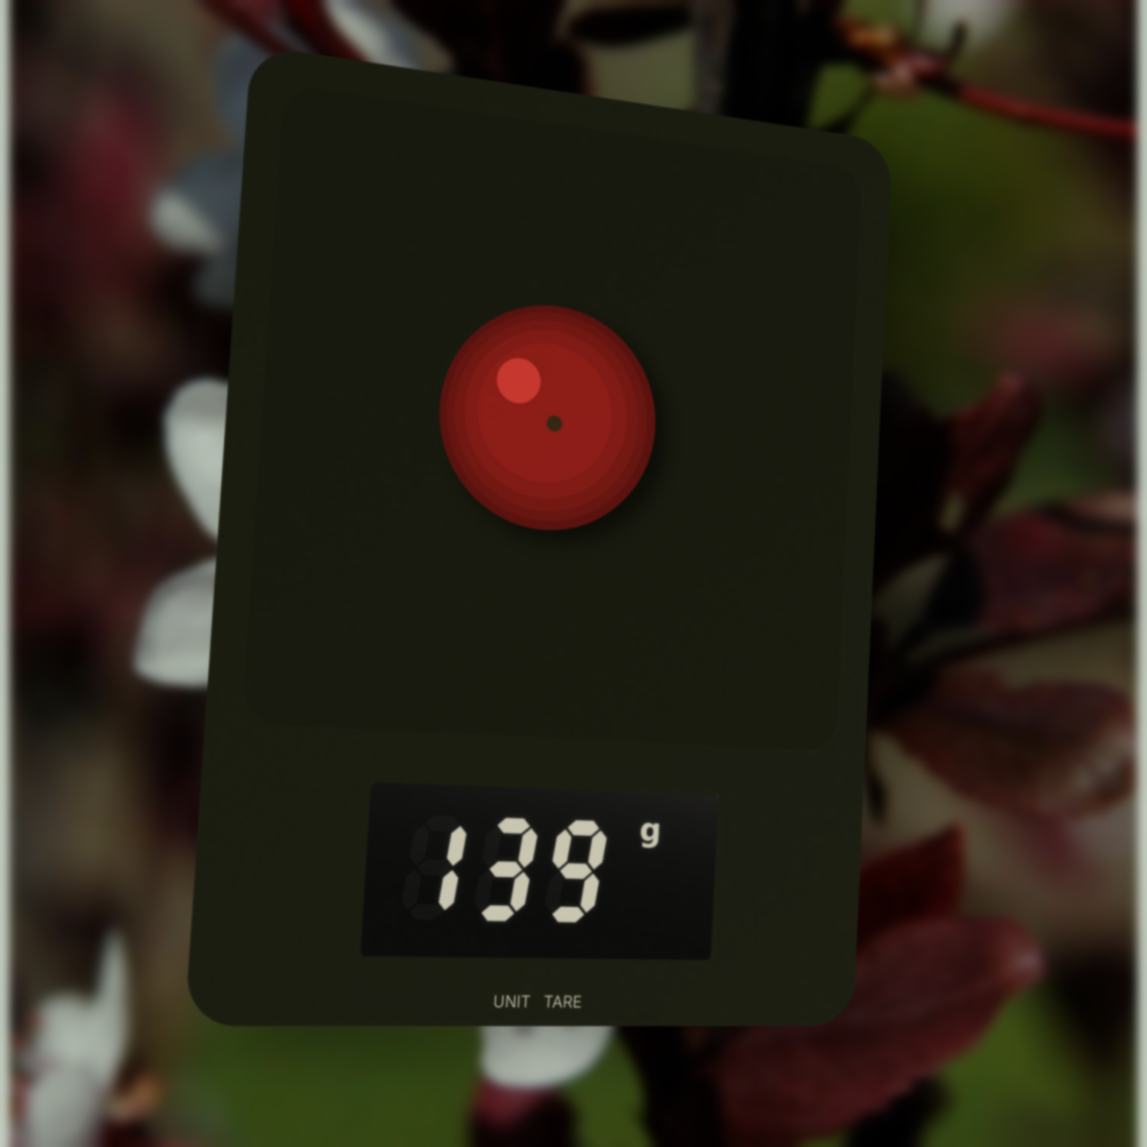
139g
